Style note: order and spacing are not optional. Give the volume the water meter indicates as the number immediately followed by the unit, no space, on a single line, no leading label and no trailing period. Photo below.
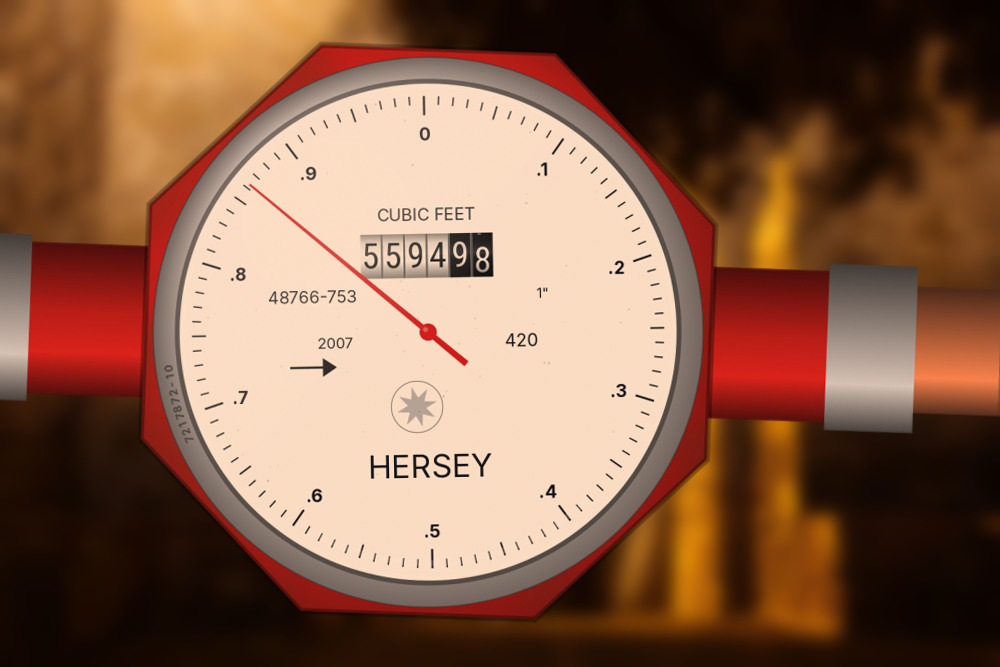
559497.86ft³
